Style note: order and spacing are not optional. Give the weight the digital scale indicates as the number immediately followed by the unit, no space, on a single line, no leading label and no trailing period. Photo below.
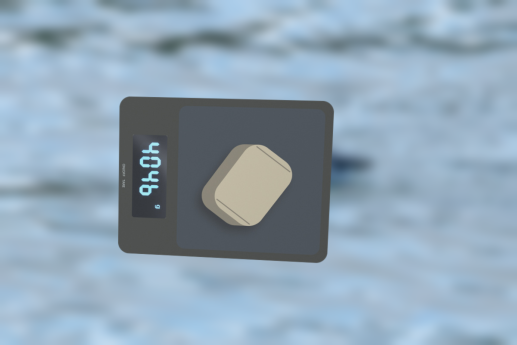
4046g
